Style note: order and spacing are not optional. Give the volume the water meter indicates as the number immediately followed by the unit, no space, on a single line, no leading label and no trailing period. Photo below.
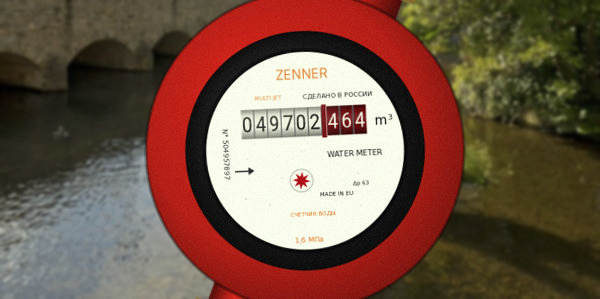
49702.464m³
